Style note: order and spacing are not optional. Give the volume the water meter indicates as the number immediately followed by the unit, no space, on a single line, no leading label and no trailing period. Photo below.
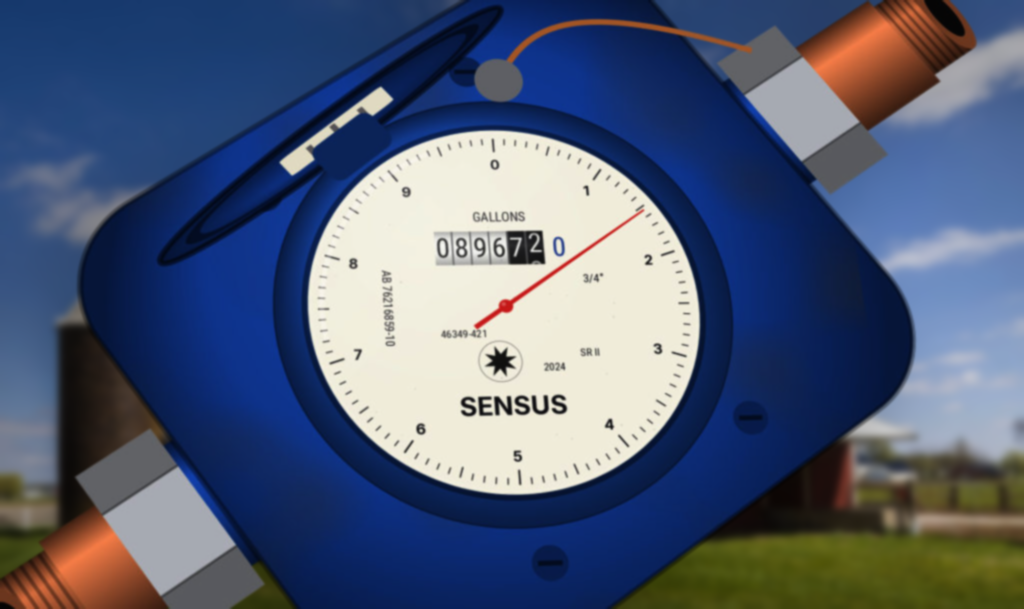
896721.5gal
